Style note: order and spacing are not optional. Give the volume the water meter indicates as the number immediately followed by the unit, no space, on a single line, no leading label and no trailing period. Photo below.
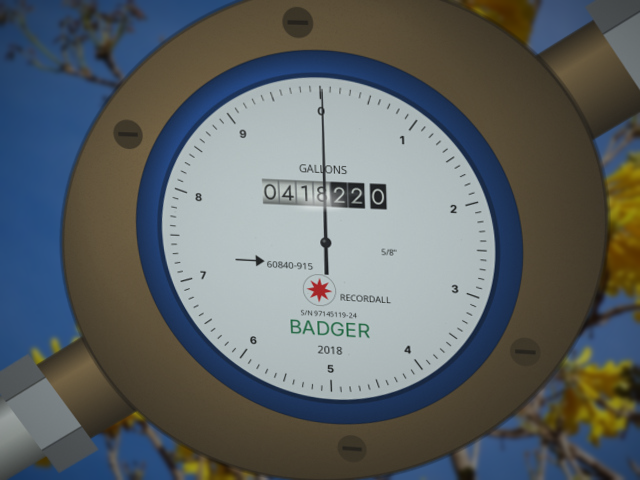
418220.0gal
